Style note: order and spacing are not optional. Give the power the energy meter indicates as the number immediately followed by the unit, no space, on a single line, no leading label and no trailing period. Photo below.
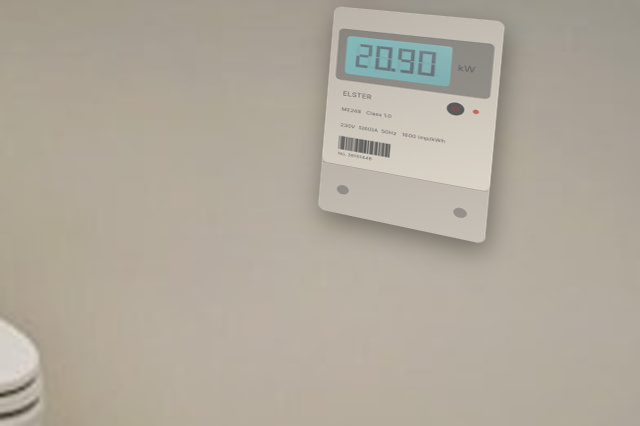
20.90kW
